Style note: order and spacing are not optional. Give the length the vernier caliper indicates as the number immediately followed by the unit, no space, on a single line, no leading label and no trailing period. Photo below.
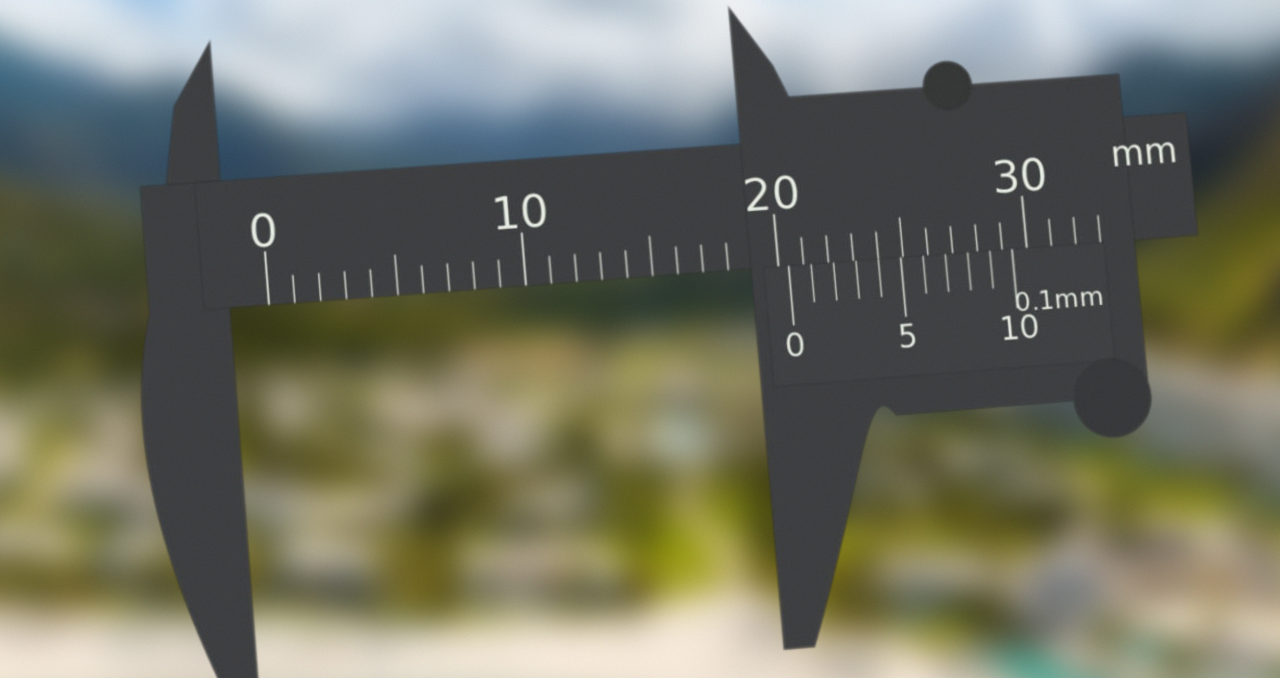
20.4mm
